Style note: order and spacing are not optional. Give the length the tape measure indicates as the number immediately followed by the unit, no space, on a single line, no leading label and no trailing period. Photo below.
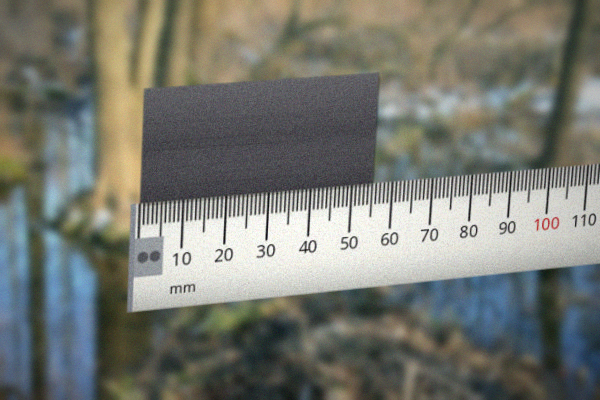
55mm
